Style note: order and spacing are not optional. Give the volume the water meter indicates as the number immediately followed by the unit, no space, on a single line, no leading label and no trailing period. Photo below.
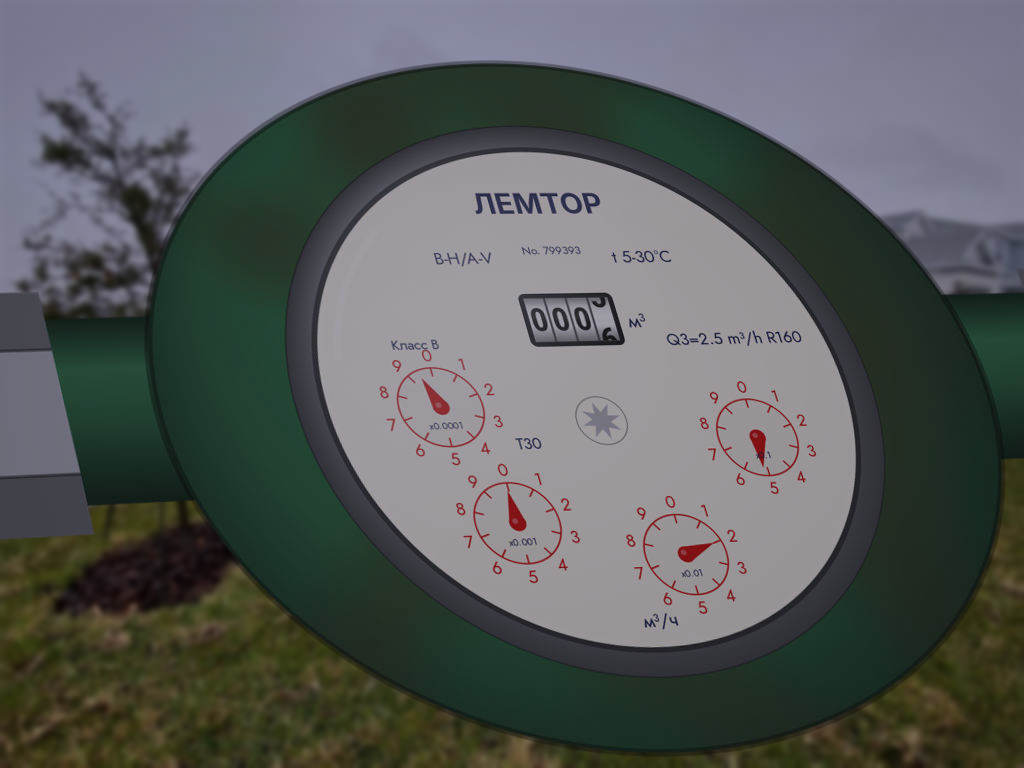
5.5199m³
